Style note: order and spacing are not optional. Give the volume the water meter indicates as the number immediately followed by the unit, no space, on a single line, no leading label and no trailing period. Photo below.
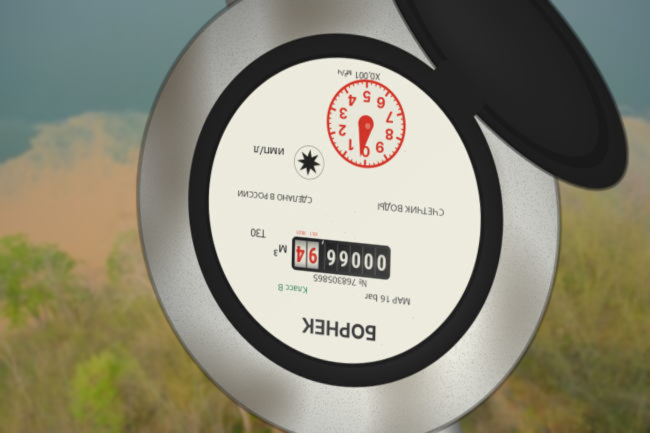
66.940m³
